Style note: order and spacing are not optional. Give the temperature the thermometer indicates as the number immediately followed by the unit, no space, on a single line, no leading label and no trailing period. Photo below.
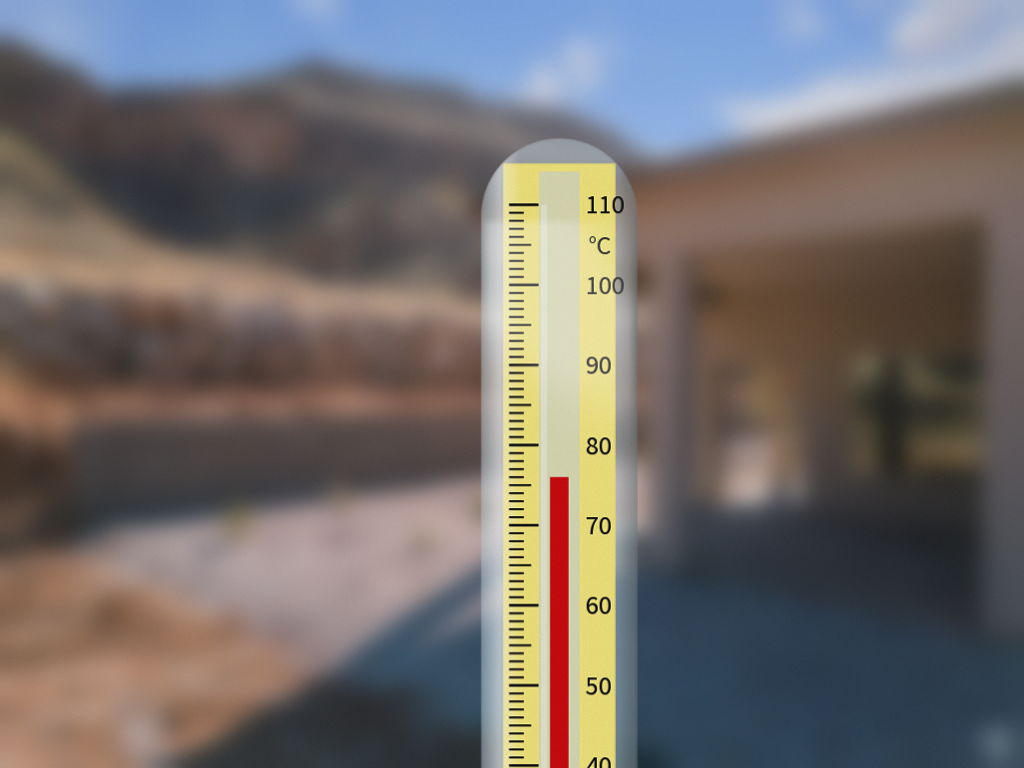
76°C
